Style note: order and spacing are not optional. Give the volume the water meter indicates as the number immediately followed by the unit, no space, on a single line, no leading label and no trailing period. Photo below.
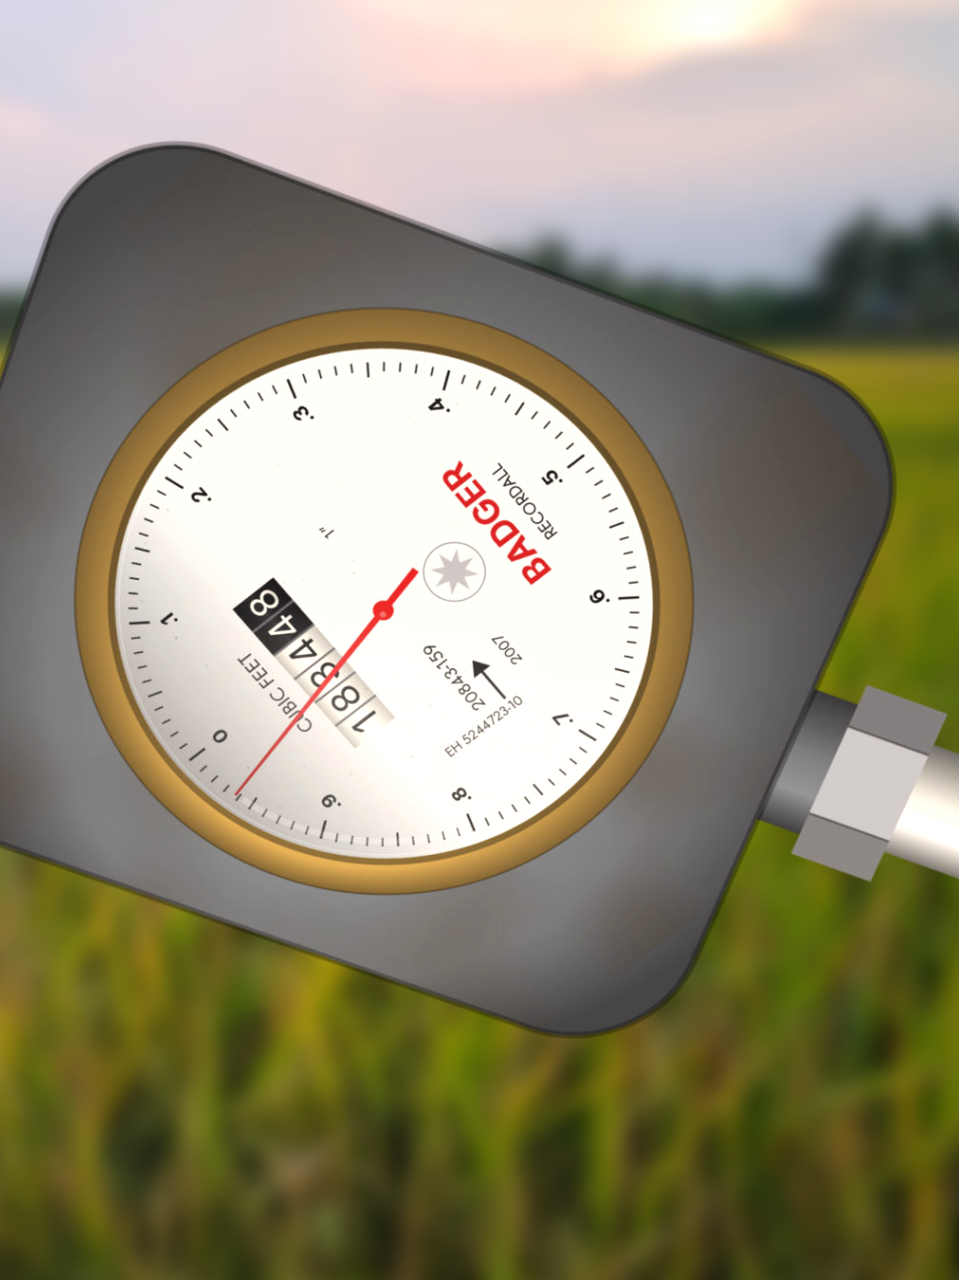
183447.96ft³
